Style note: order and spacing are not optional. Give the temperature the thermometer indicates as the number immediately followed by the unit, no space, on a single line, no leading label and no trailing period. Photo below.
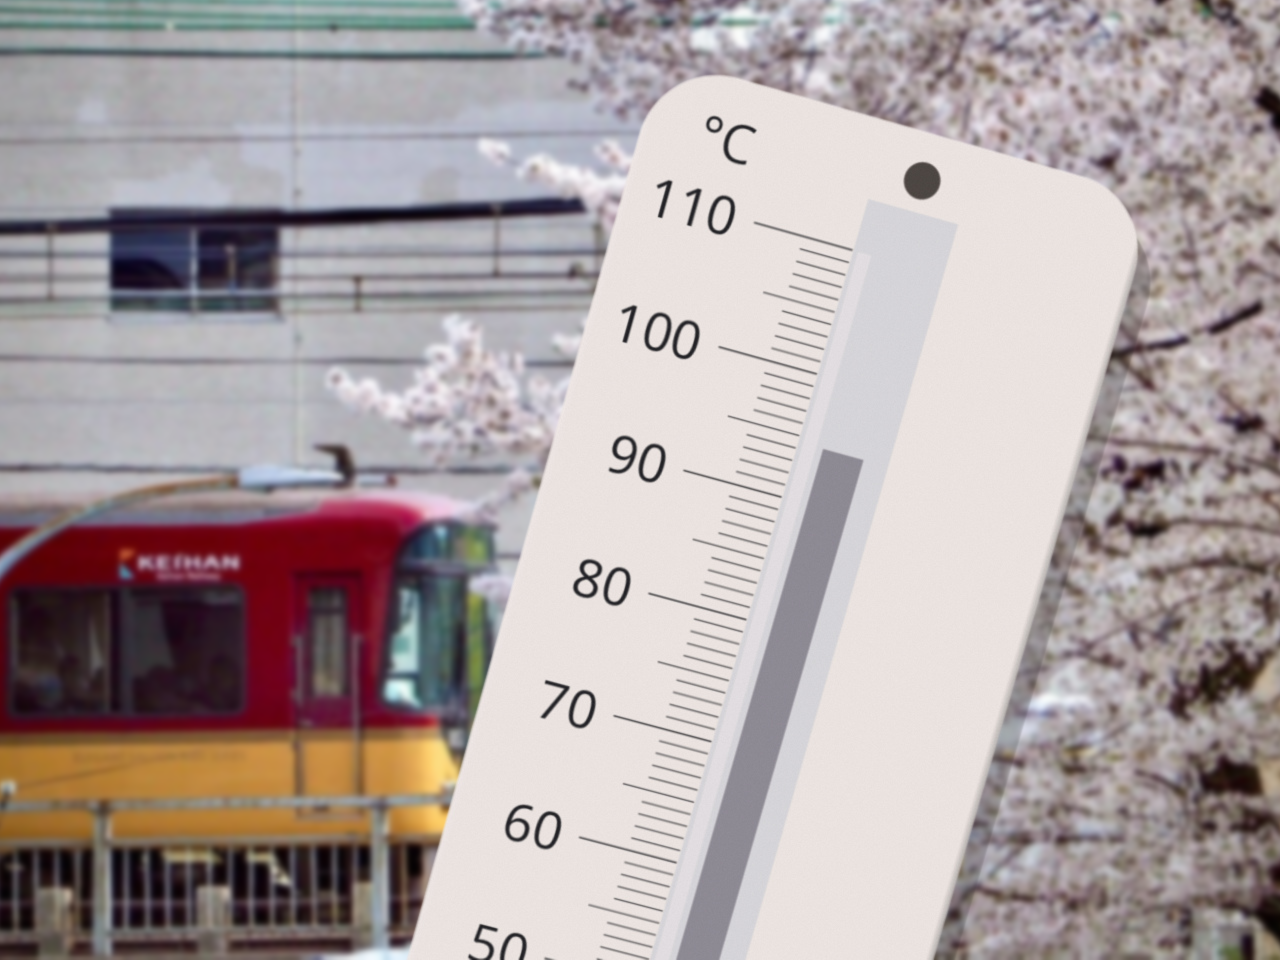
94.5°C
